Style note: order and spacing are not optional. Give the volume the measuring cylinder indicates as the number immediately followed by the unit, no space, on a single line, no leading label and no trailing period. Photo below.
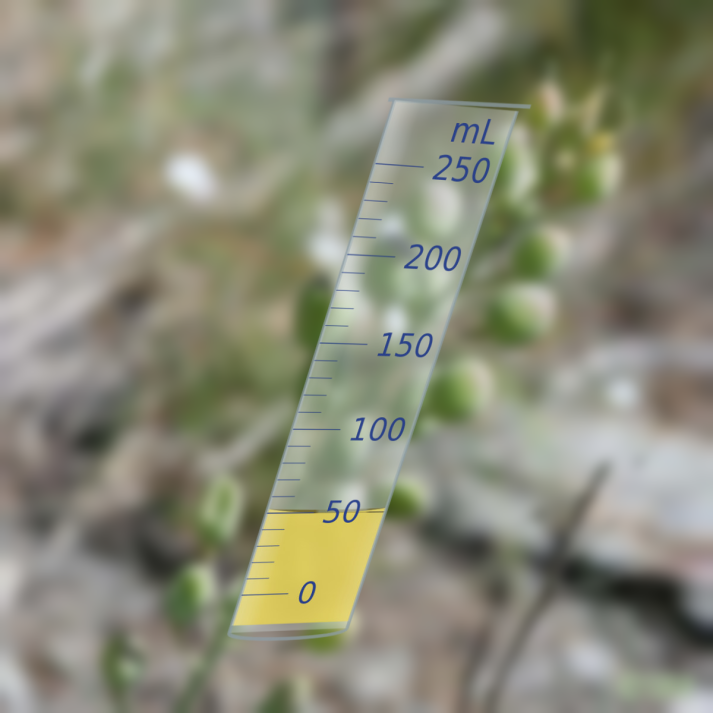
50mL
